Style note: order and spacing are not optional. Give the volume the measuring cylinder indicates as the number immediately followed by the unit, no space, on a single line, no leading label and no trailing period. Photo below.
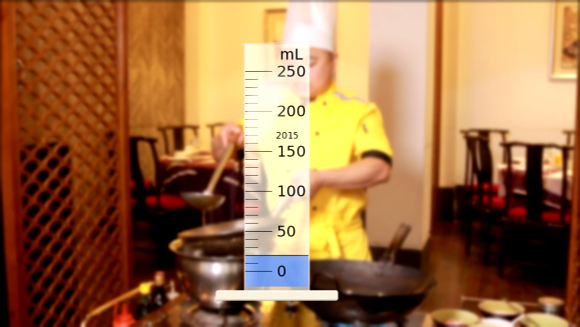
20mL
